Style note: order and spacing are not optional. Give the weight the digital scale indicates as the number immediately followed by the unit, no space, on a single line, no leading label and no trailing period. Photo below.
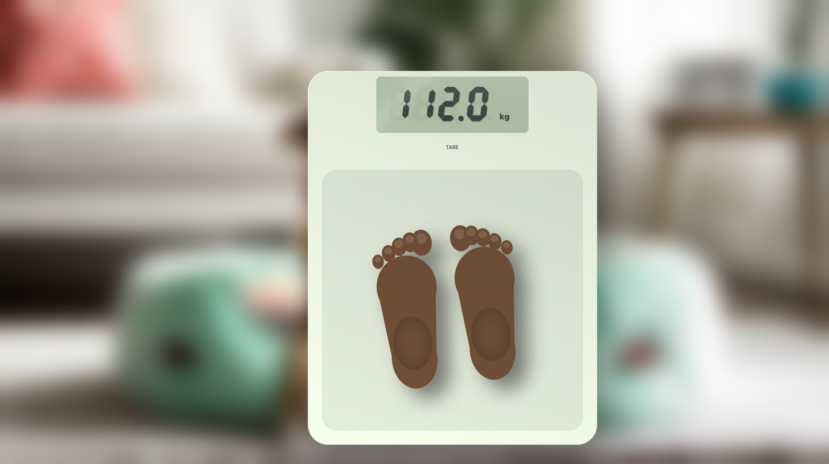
112.0kg
